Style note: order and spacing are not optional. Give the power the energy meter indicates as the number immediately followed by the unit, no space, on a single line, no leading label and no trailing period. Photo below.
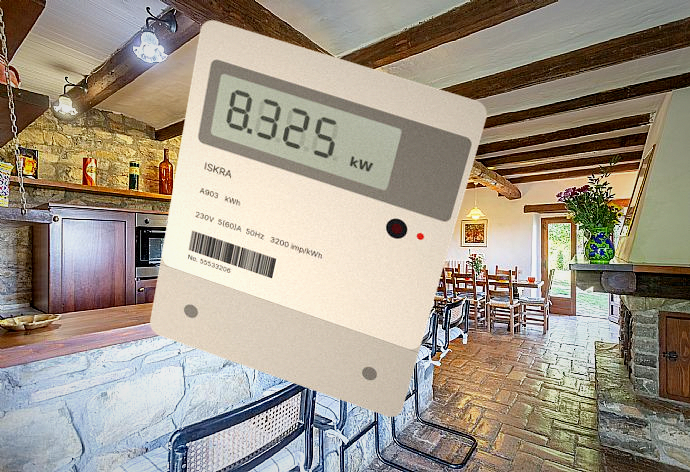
8.325kW
